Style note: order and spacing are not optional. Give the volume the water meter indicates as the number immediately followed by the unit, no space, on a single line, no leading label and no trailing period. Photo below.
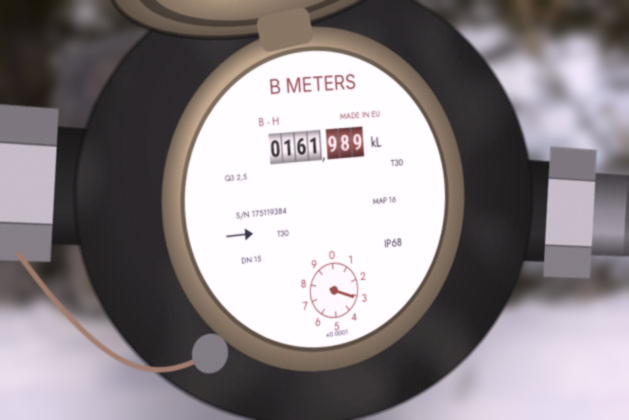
161.9893kL
